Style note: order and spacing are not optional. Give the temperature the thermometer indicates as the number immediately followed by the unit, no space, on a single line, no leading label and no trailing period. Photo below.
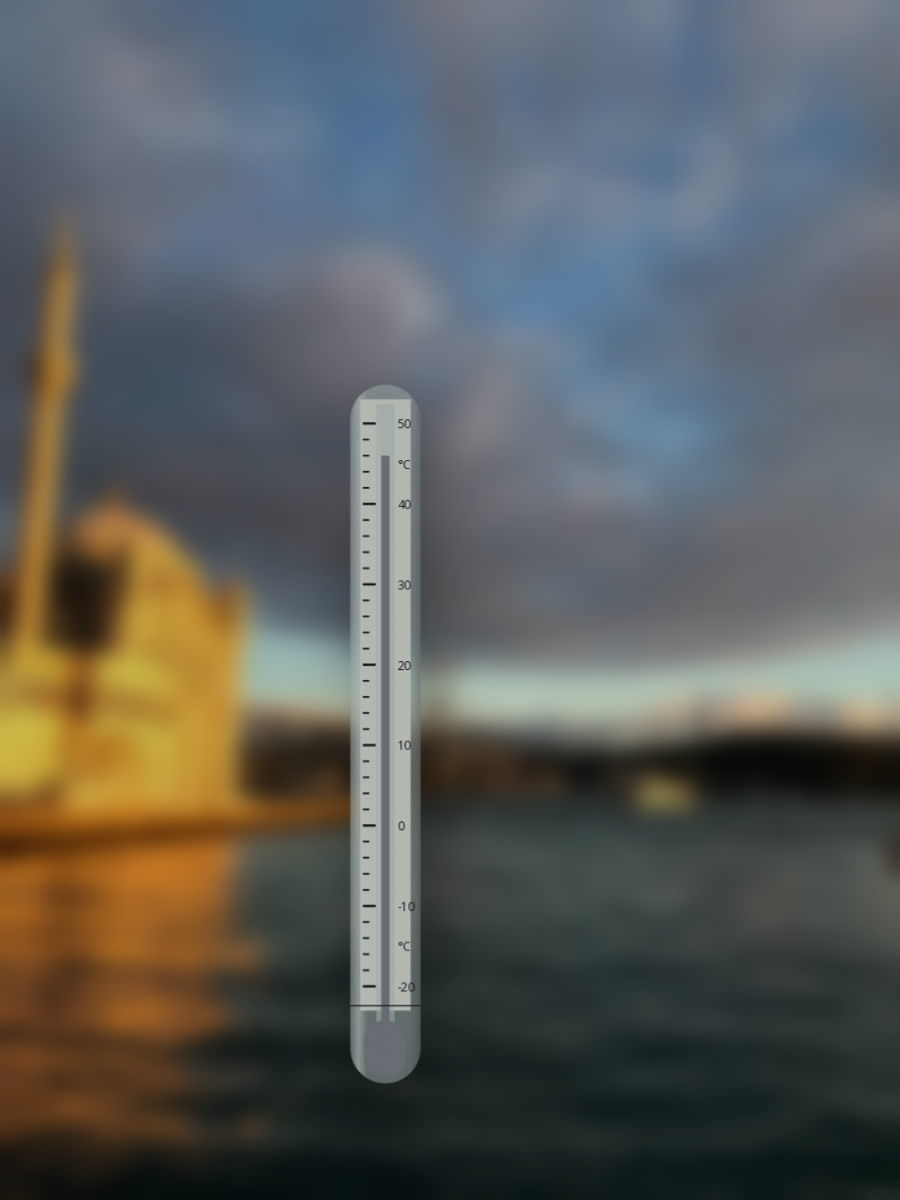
46°C
